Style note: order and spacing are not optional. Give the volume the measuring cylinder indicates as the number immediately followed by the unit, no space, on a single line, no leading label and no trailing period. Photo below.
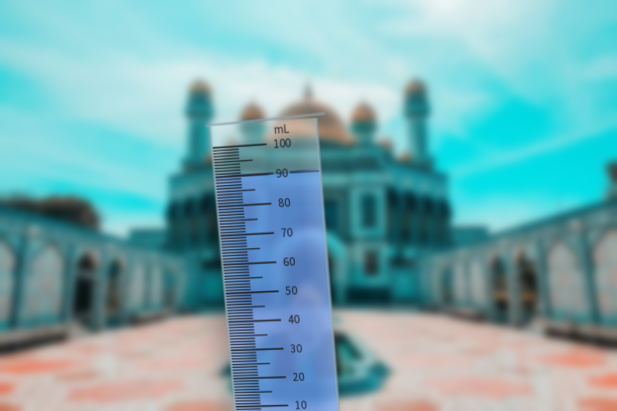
90mL
